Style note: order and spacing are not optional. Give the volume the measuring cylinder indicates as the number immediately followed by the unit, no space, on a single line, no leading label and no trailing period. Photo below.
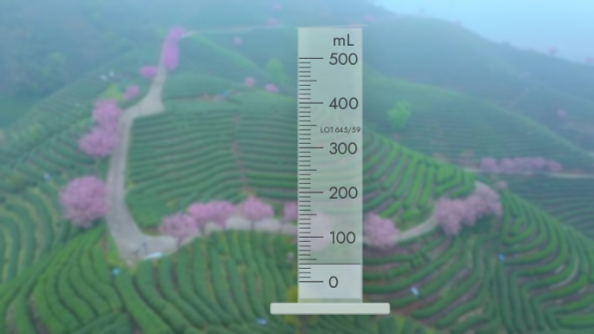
40mL
